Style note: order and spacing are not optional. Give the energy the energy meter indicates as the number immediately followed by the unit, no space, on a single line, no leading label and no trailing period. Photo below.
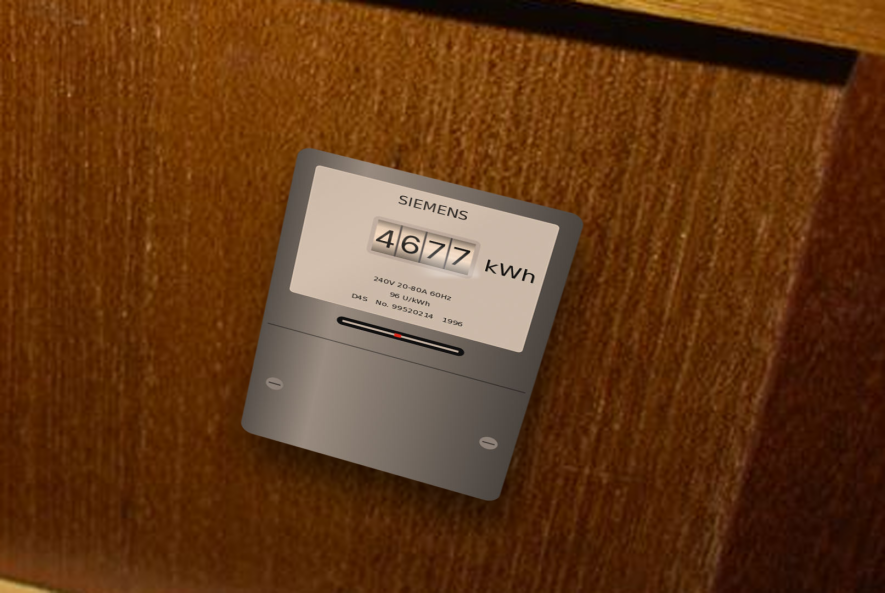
4677kWh
